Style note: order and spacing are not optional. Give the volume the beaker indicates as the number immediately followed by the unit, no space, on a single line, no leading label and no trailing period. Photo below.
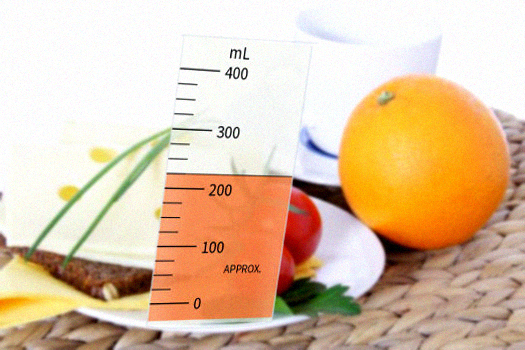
225mL
